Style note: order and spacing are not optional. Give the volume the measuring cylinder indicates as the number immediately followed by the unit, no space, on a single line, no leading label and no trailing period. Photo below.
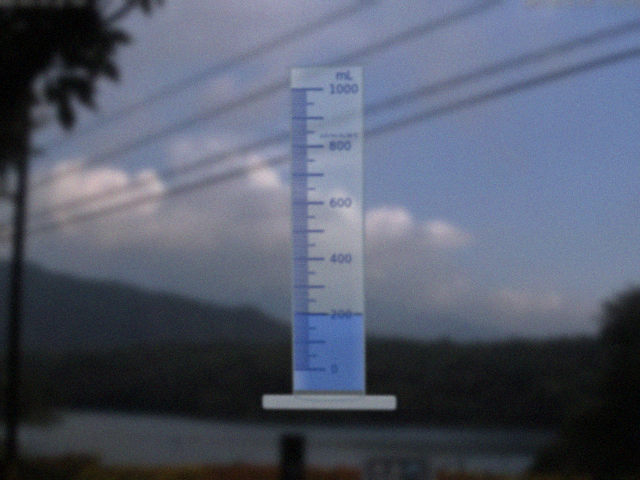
200mL
